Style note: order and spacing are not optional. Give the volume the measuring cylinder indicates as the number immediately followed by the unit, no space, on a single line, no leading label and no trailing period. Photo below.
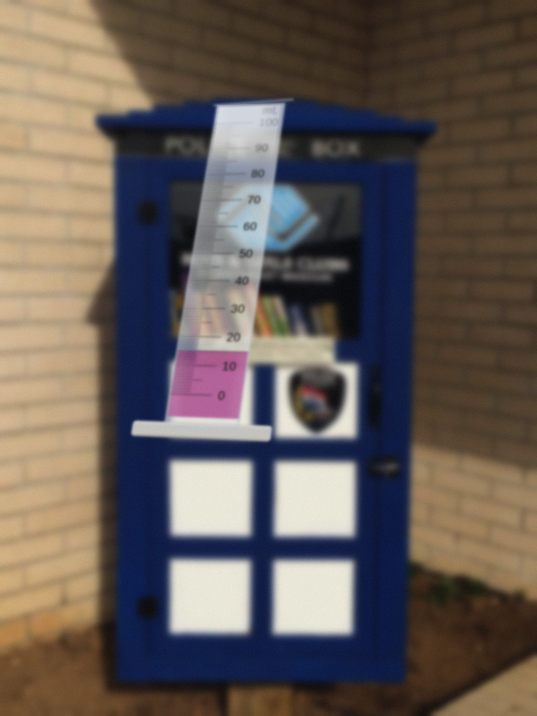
15mL
